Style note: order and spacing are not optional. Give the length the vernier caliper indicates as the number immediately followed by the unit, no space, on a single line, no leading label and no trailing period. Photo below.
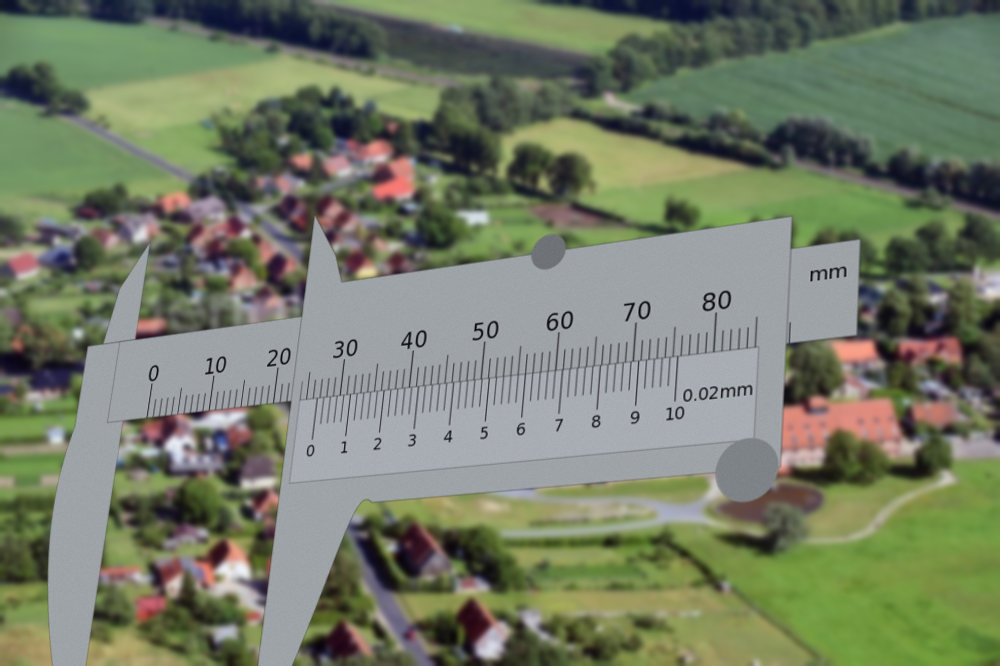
26.6mm
